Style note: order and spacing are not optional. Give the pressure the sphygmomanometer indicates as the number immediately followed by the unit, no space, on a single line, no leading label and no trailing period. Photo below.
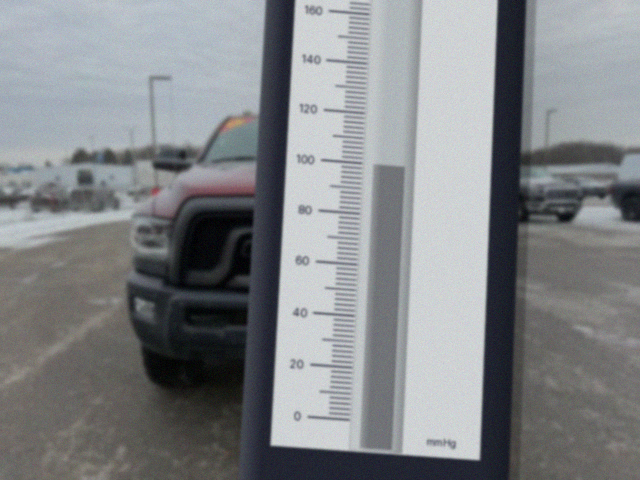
100mmHg
